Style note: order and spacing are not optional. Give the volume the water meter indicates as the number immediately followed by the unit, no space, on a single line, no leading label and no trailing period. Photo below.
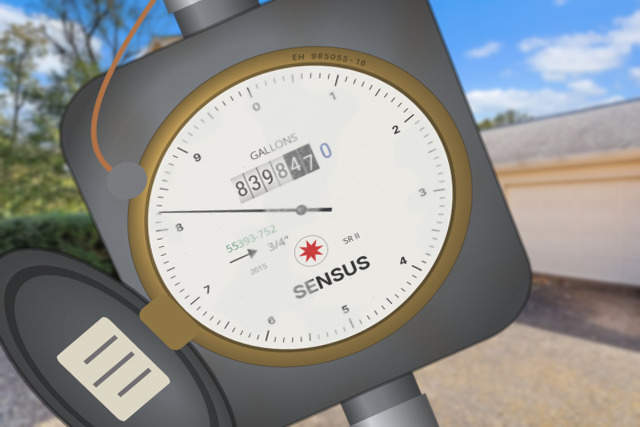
8398468.2gal
